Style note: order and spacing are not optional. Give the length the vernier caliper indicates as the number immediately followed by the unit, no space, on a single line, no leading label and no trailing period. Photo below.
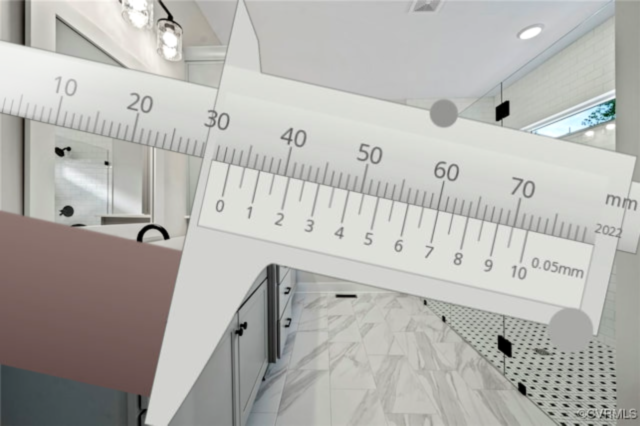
32.8mm
